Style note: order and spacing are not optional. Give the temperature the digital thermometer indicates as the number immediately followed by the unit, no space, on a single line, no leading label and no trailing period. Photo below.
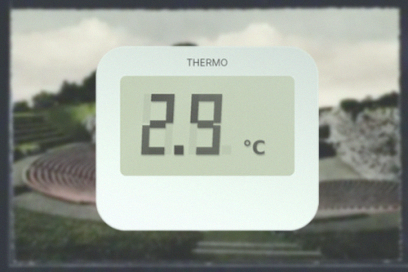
2.9°C
